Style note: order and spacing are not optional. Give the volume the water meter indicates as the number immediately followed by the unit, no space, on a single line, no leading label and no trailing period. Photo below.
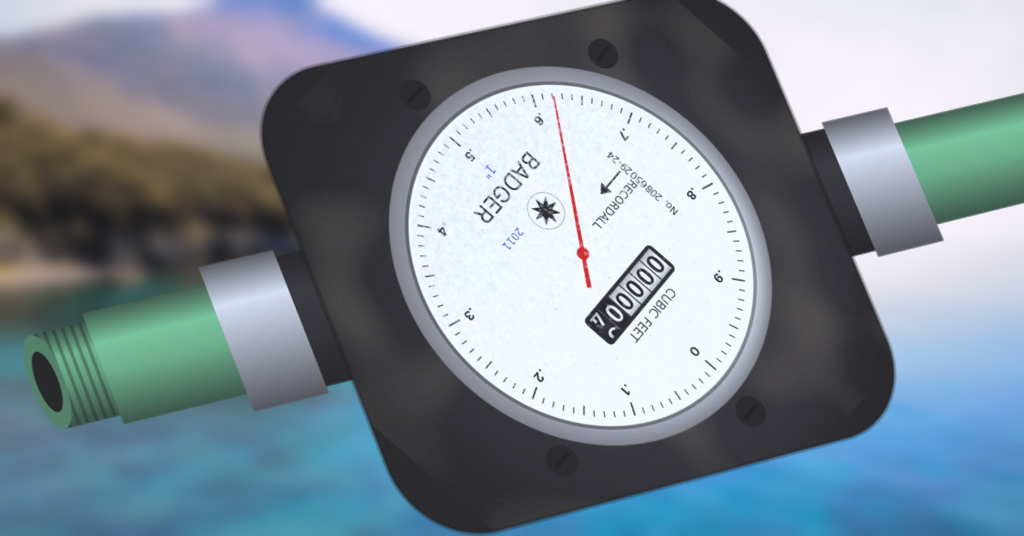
3.62ft³
